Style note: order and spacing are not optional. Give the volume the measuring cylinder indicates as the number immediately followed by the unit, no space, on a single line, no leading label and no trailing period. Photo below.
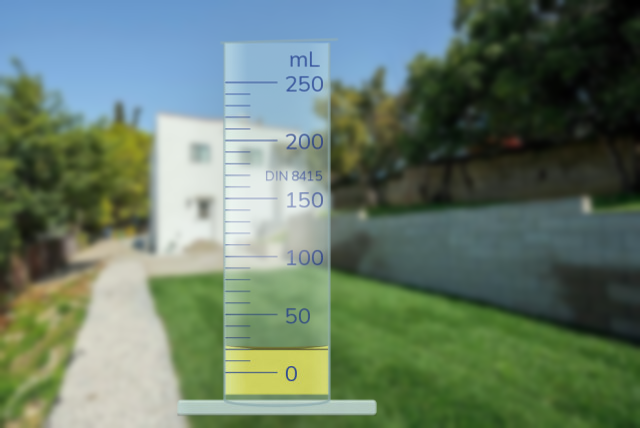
20mL
